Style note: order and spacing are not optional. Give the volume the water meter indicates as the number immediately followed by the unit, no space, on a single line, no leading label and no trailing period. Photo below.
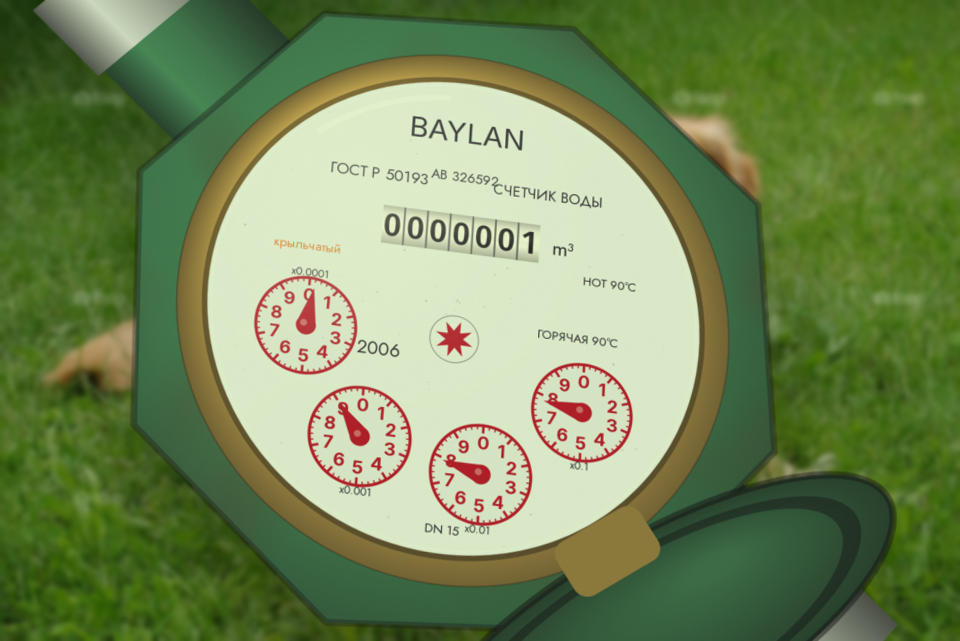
1.7790m³
